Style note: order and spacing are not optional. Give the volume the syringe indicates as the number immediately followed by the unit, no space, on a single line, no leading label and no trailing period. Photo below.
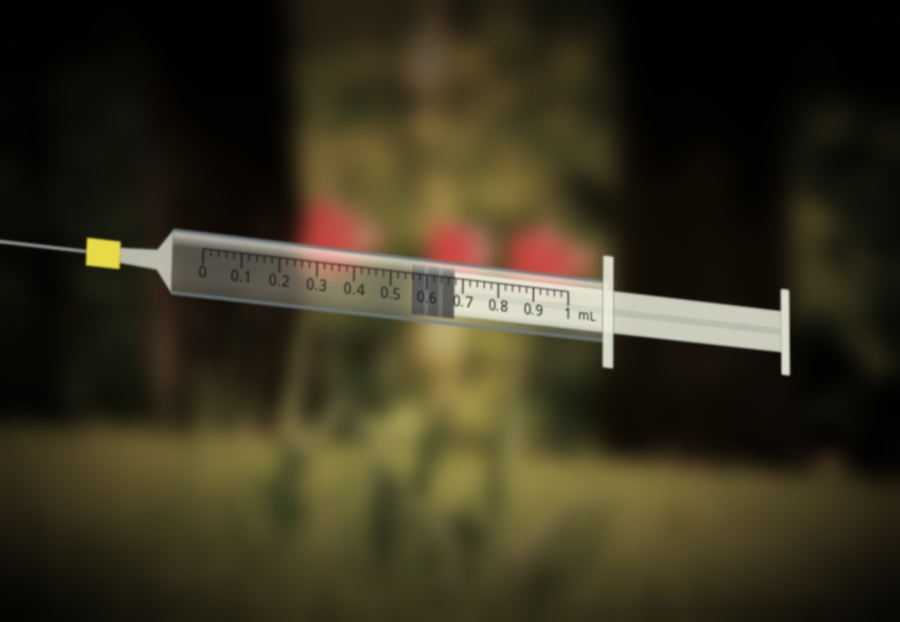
0.56mL
